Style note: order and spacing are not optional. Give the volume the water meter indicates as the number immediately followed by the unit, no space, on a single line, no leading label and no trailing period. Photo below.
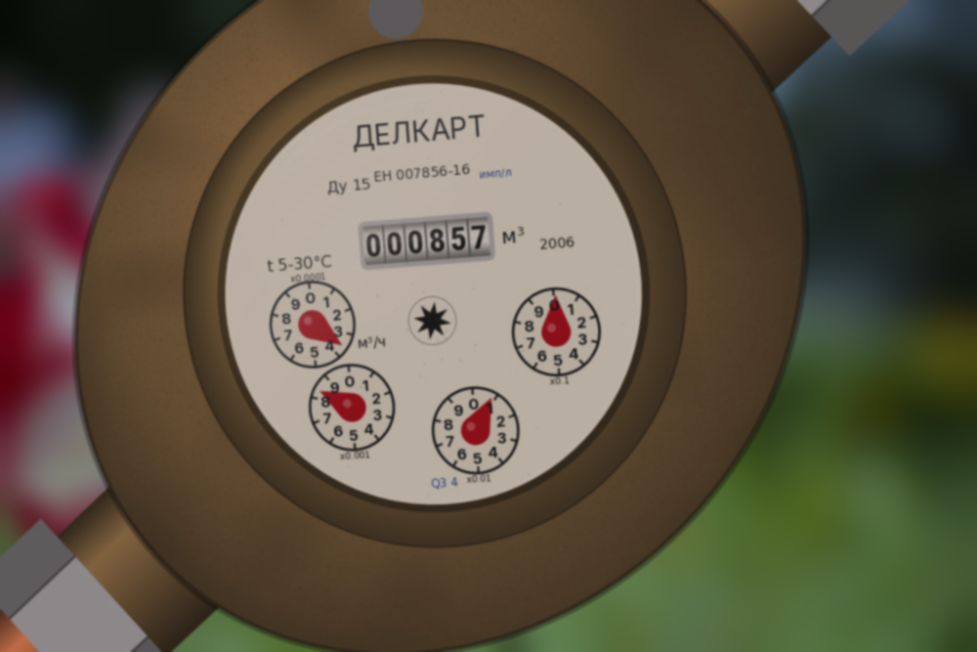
857.0083m³
